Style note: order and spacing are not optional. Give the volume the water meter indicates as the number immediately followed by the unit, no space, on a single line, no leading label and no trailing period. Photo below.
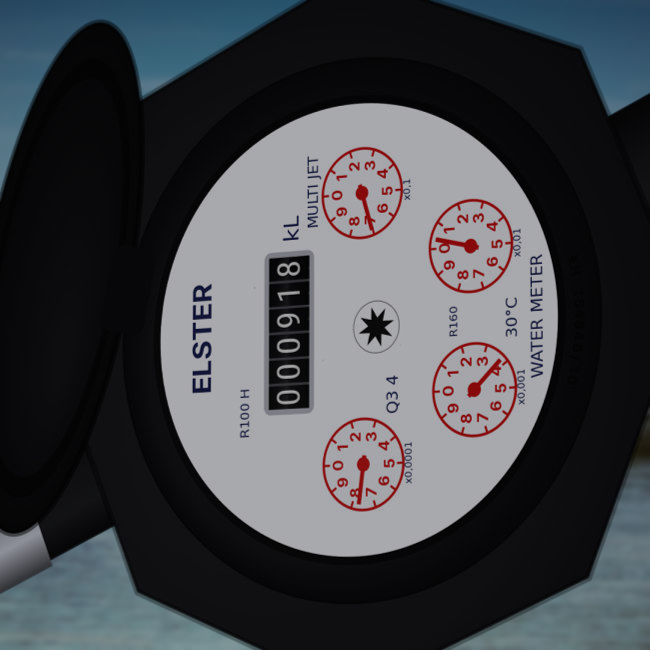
918.7037kL
